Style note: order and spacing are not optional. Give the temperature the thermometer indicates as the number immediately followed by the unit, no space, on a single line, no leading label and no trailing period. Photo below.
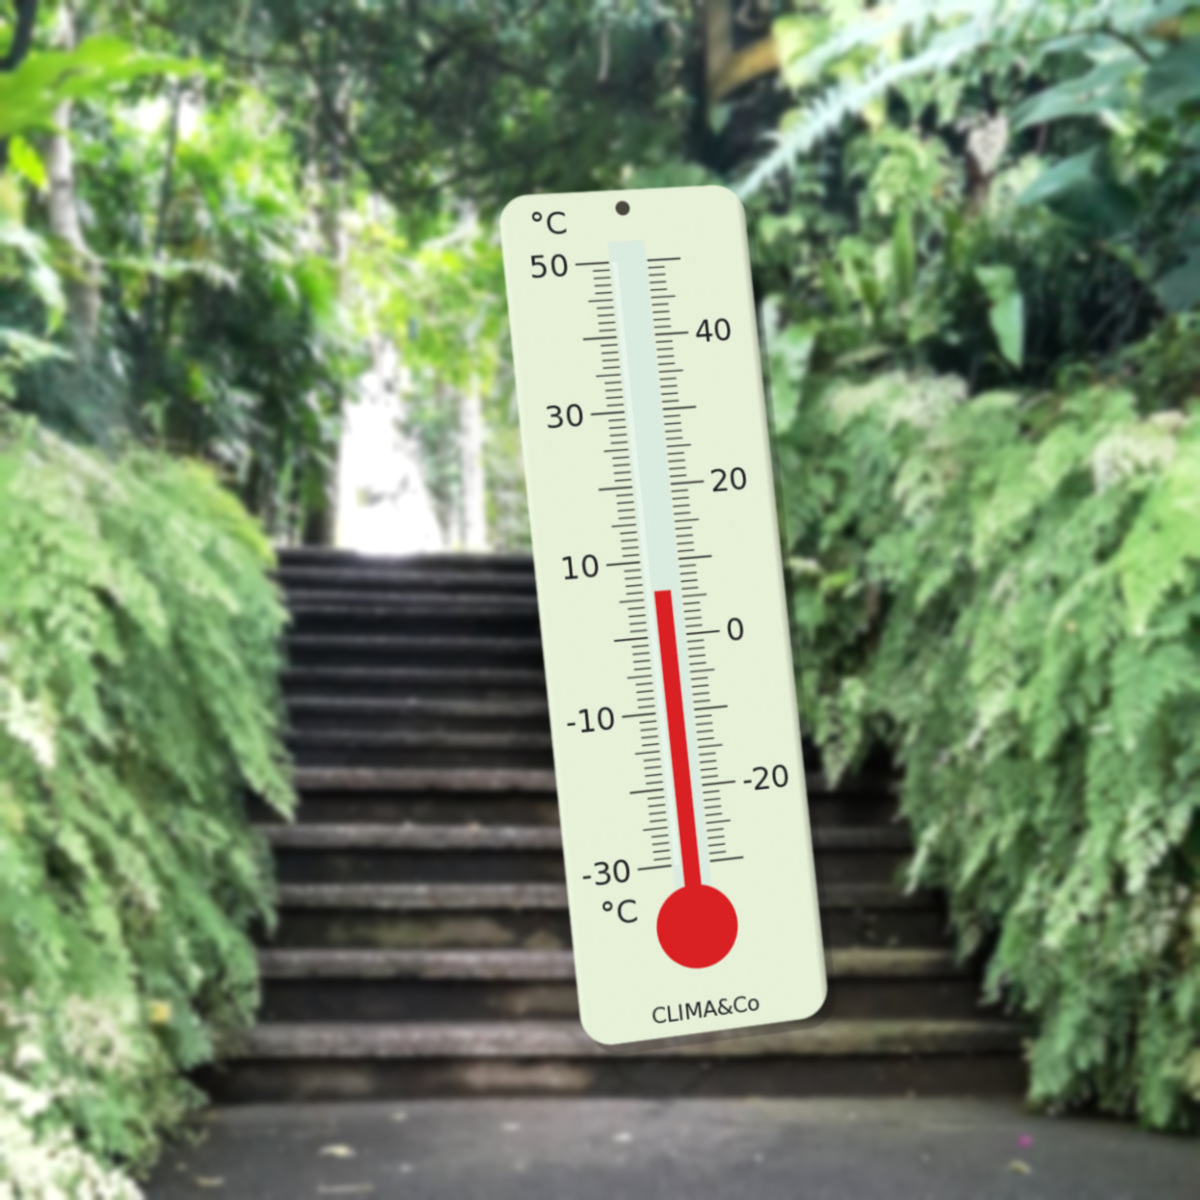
6°C
